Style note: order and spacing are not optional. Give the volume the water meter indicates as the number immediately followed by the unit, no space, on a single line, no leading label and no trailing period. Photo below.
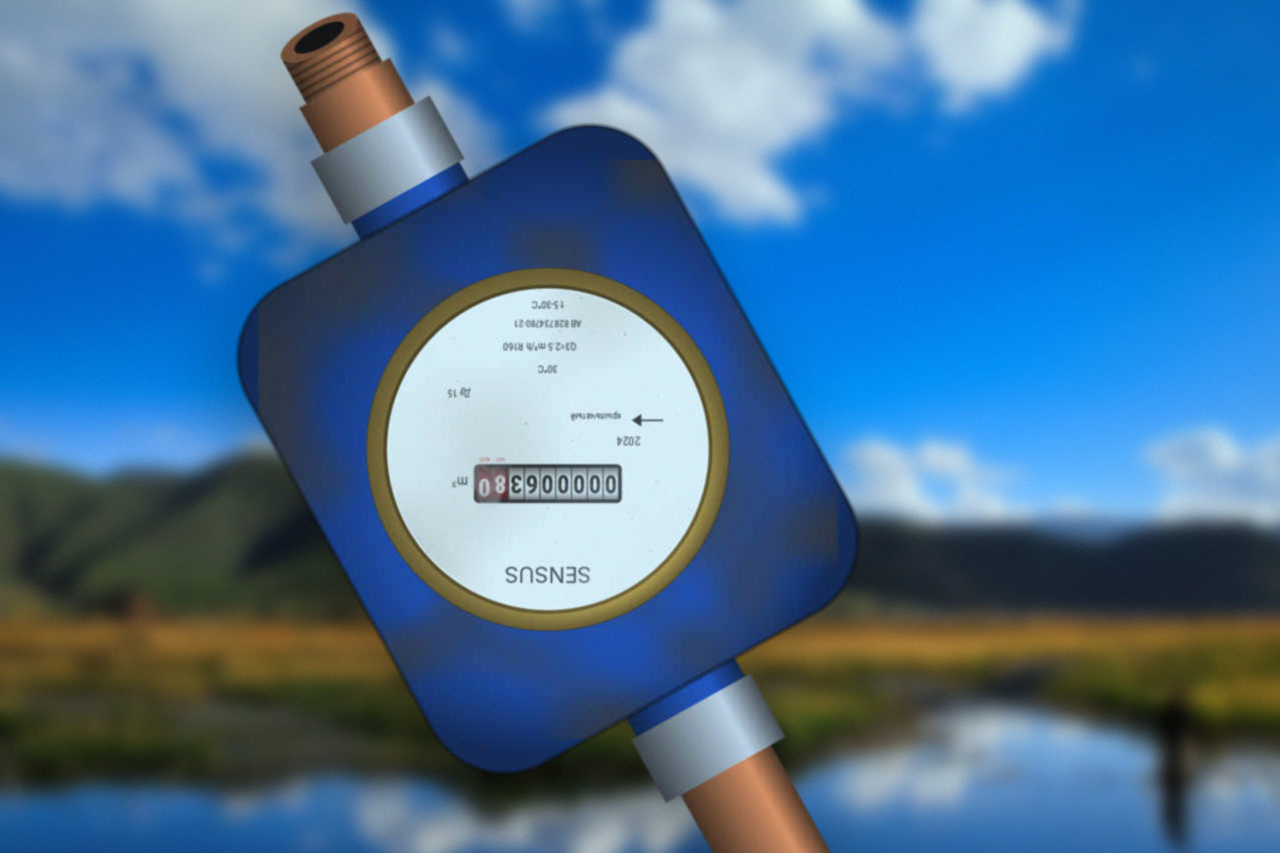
63.80m³
